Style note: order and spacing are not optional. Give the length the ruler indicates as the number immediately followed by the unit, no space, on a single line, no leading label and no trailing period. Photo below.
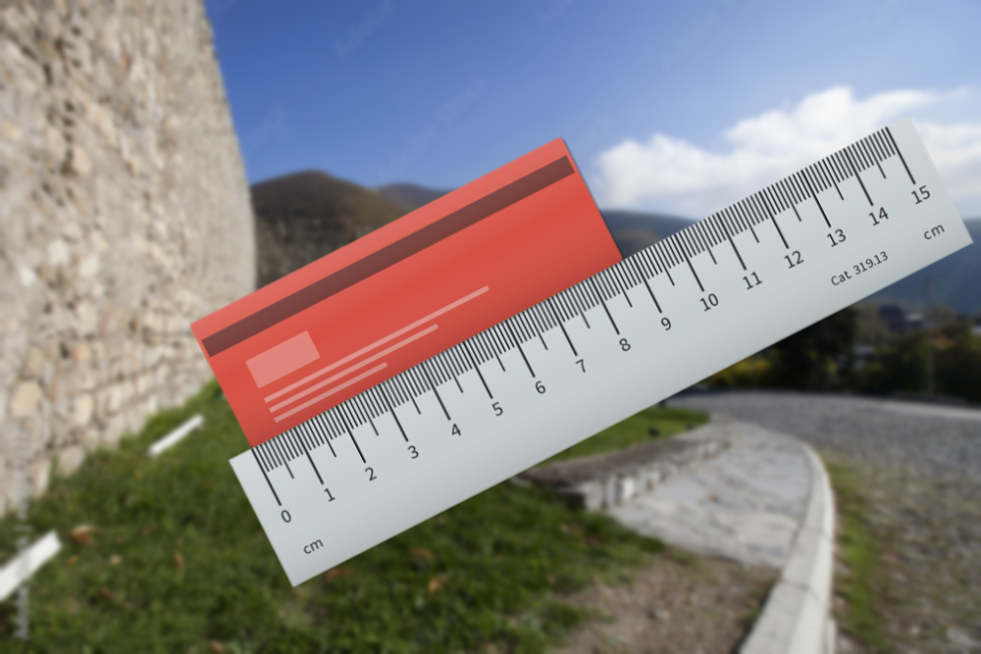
8.8cm
